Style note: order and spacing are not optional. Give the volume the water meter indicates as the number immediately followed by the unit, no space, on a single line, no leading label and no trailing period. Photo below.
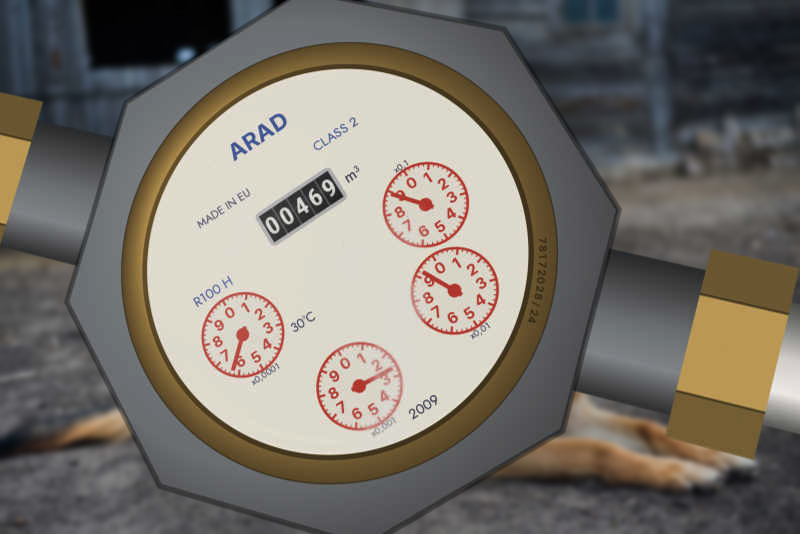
469.8926m³
